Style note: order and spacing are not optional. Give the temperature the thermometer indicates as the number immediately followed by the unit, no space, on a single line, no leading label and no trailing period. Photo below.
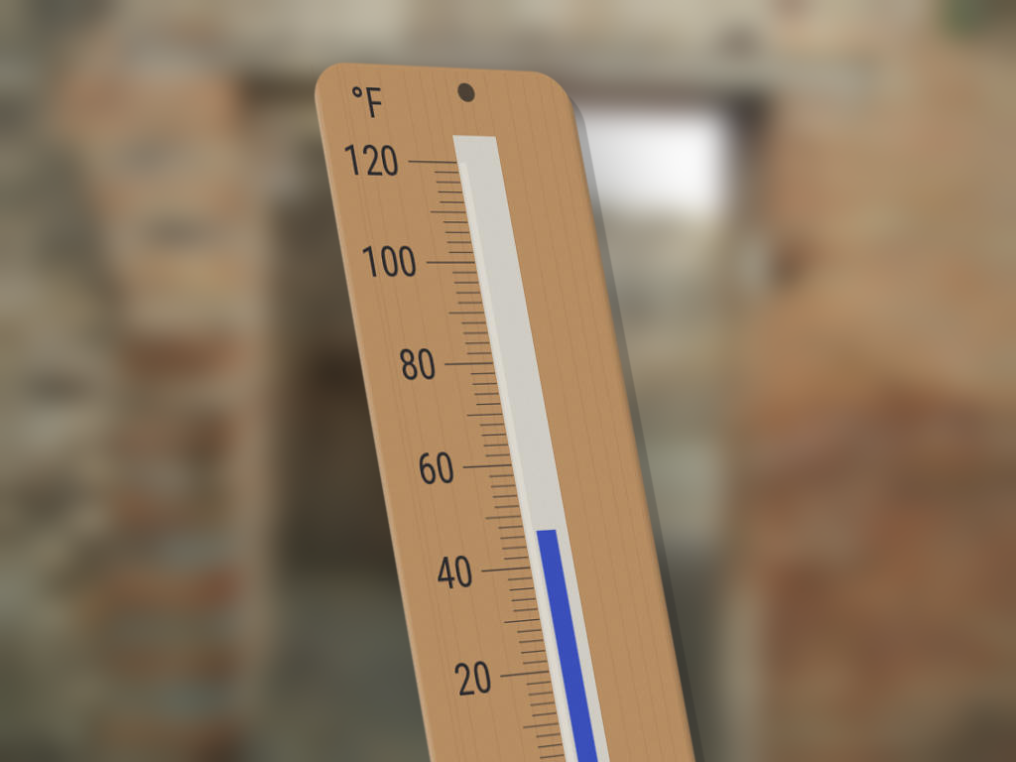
47°F
